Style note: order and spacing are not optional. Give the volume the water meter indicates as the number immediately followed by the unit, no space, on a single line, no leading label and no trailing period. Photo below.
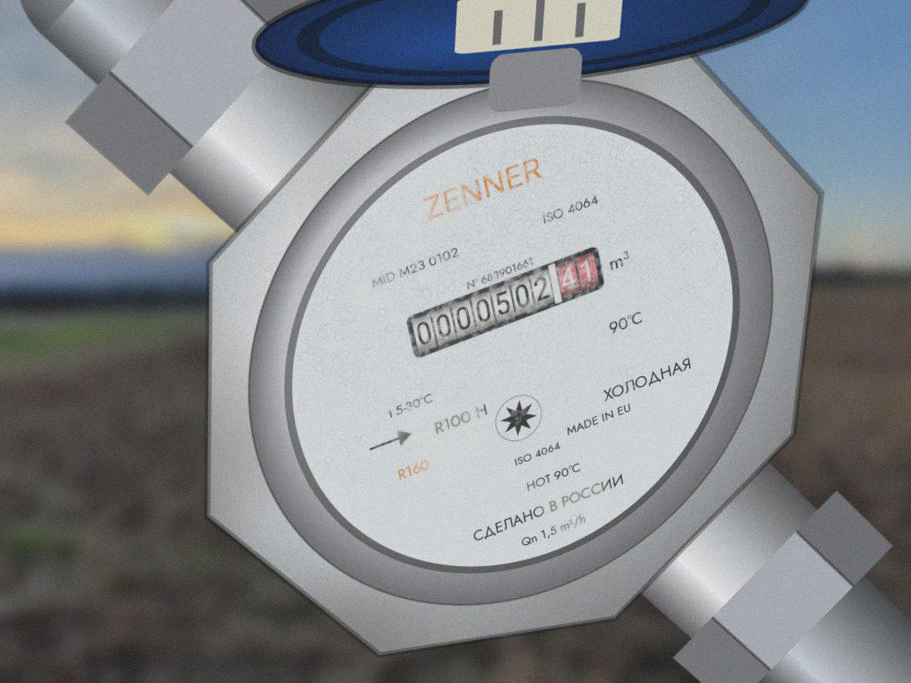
502.41m³
